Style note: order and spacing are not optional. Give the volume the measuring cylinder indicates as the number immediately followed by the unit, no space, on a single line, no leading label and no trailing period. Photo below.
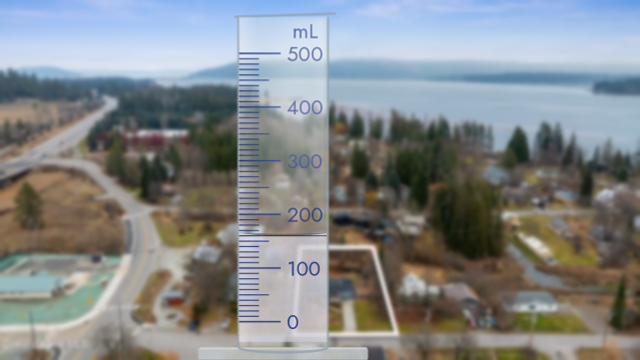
160mL
